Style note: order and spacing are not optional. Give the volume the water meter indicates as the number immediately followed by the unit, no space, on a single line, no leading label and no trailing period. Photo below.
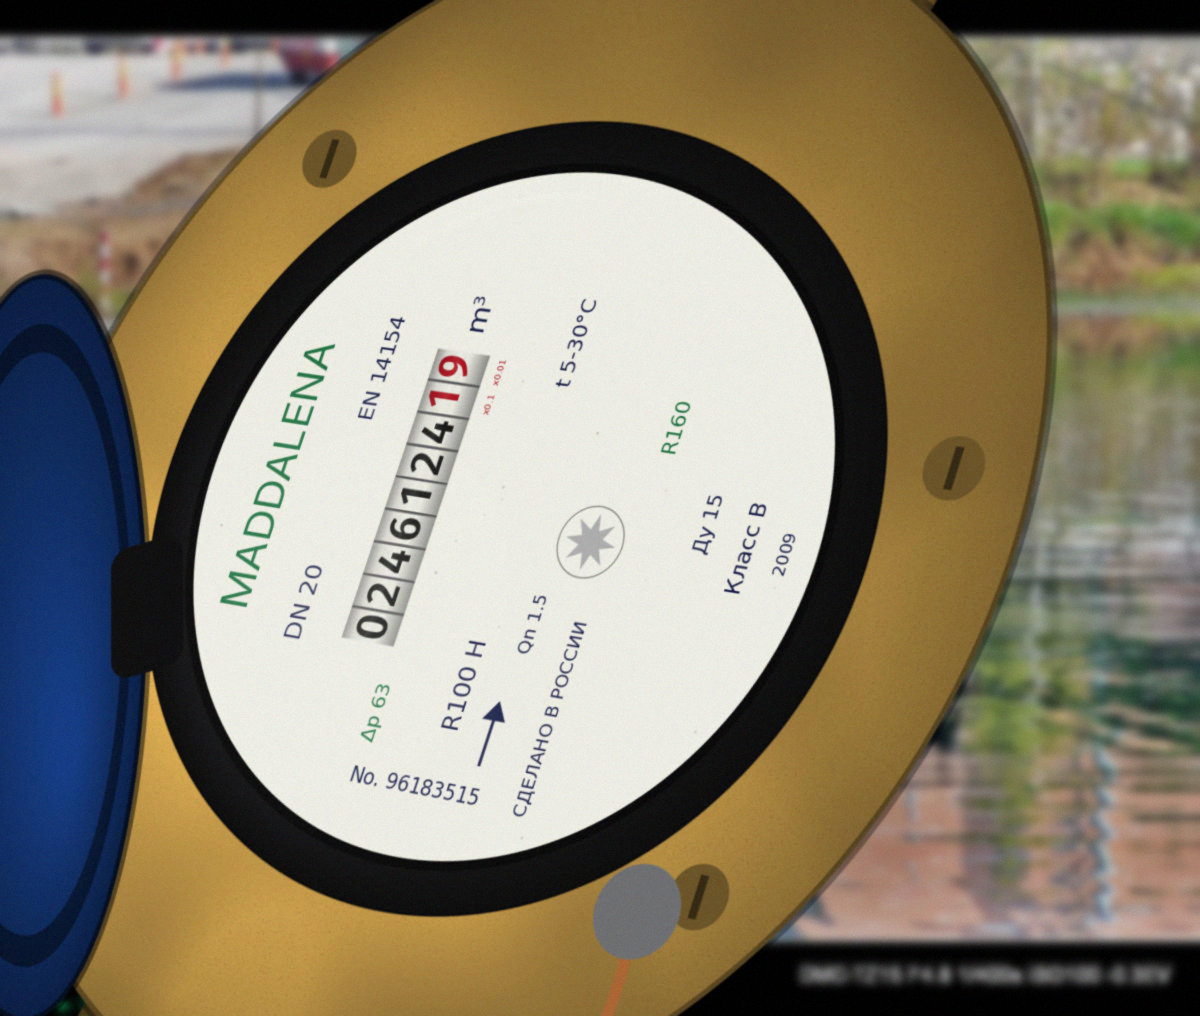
246124.19m³
